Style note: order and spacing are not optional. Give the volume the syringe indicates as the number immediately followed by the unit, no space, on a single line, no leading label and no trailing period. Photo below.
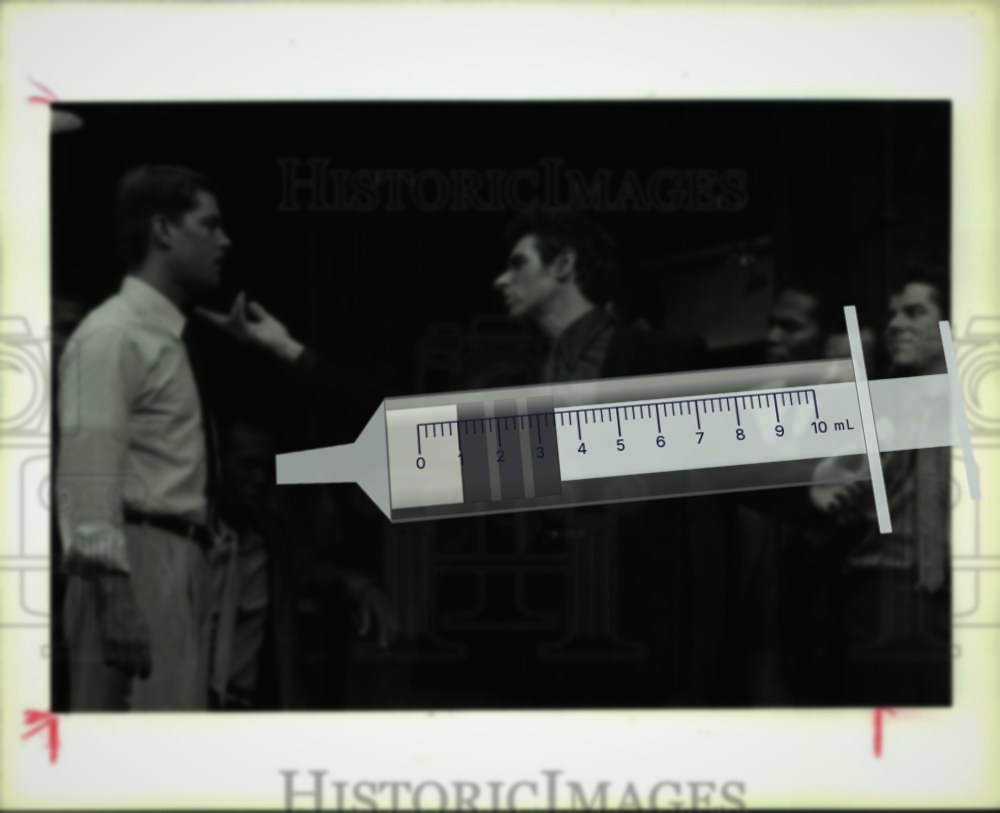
1mL
